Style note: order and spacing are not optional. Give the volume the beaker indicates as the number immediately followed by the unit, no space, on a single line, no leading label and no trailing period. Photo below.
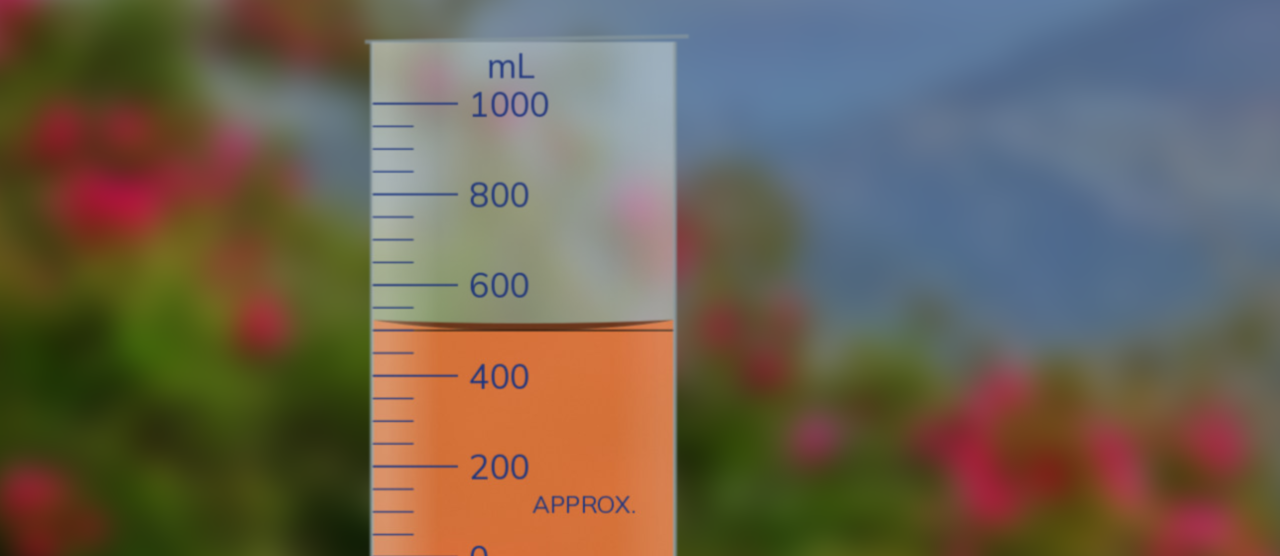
500mL
